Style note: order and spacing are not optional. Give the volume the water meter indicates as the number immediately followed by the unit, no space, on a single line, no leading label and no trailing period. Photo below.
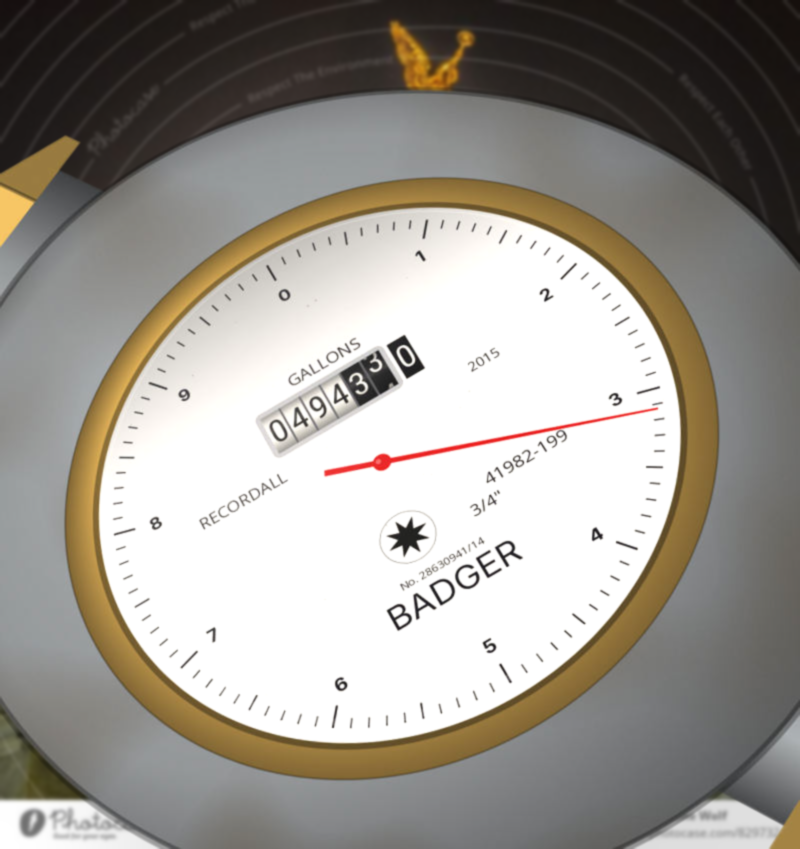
494333.1gal
